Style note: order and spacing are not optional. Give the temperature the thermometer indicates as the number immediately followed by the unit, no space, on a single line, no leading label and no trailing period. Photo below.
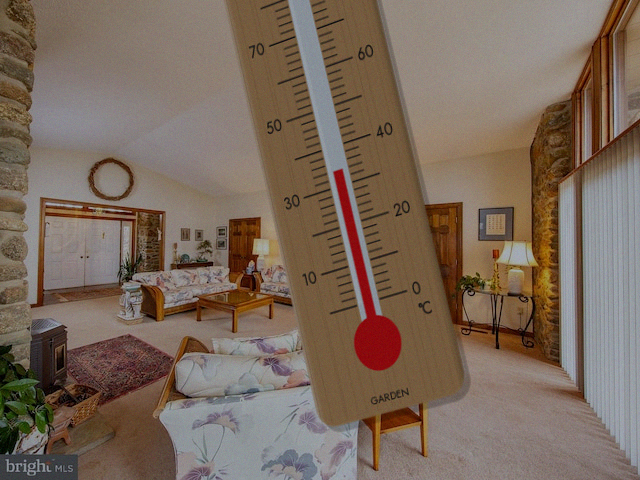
34°C
